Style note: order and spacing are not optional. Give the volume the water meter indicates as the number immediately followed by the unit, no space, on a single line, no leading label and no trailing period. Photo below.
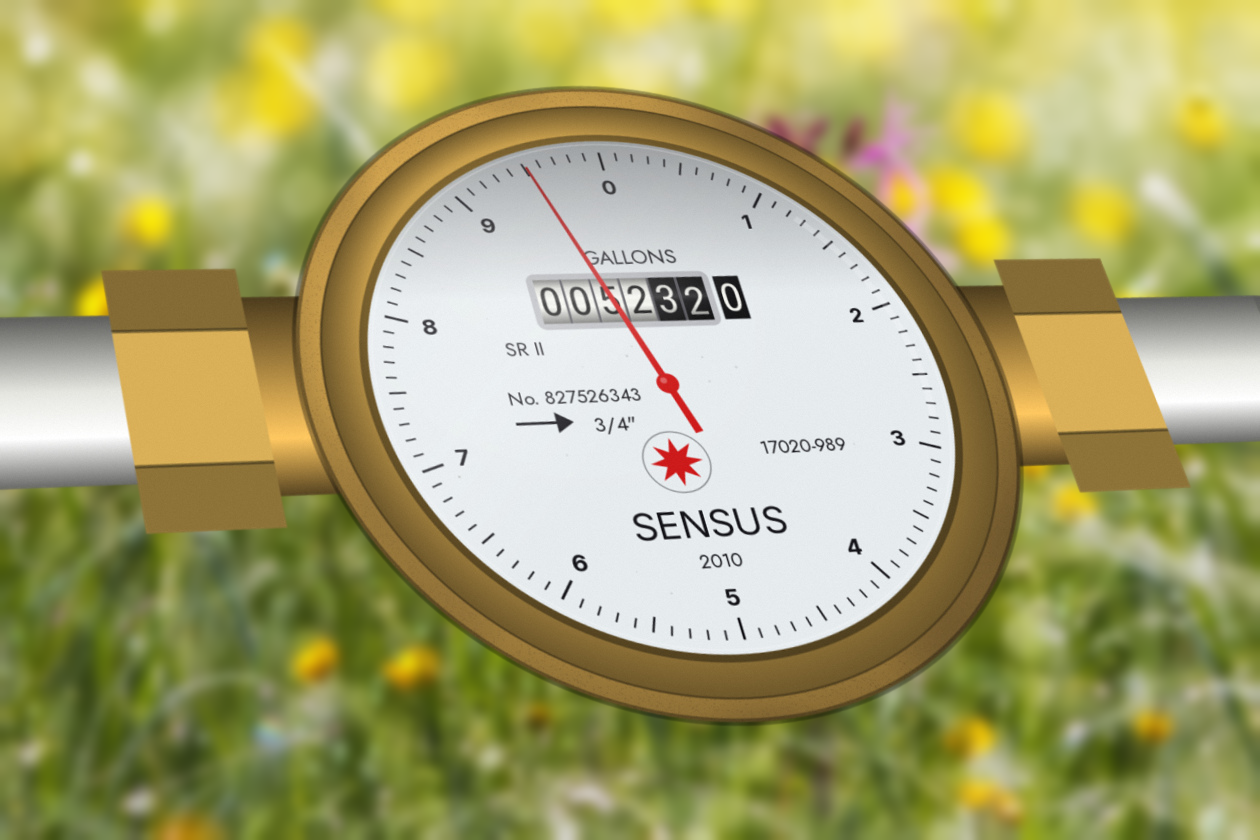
52319.5gal
